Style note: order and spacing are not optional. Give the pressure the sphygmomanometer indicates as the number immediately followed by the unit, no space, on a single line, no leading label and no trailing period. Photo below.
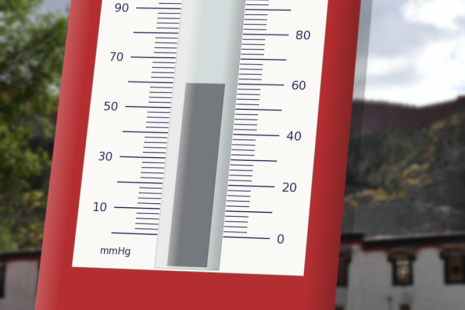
60mmHg
